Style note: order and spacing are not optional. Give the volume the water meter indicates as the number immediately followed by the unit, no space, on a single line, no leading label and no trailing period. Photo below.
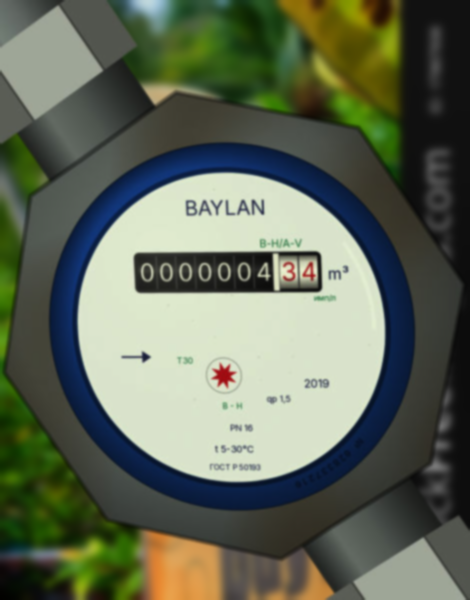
4.34m³
